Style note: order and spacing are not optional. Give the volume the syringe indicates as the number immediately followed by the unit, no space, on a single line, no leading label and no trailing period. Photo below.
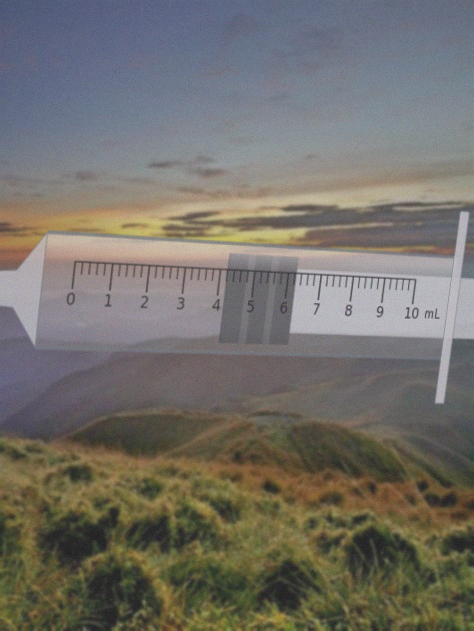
4.2mL
